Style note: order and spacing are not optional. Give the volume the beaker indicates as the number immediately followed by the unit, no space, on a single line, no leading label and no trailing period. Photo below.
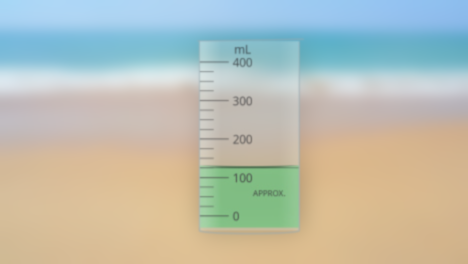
125mL
